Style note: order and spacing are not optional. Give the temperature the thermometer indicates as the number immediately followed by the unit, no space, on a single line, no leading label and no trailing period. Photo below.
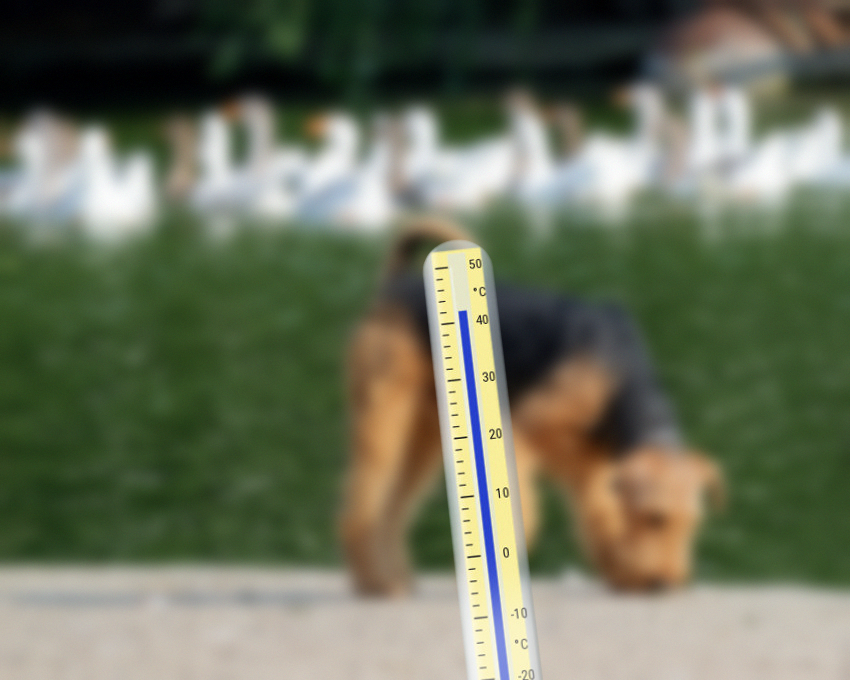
42°C
